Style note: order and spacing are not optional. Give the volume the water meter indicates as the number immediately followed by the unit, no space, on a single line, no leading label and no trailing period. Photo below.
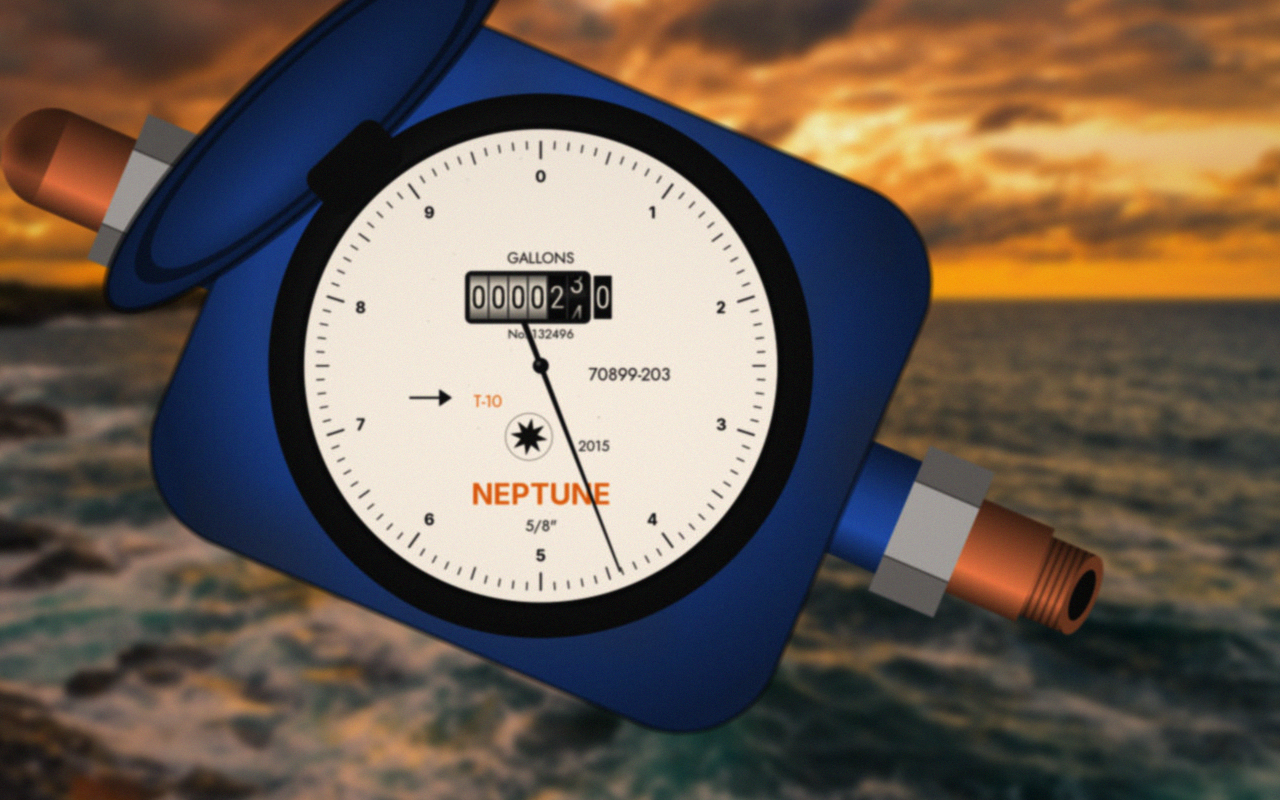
234.4gal
